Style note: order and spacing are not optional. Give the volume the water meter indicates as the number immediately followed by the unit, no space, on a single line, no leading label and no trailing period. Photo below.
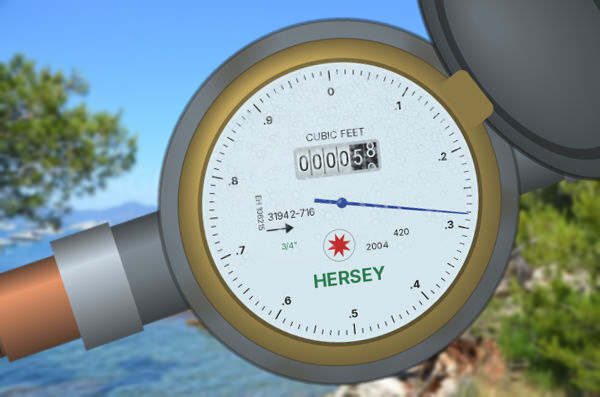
58.28ft³
